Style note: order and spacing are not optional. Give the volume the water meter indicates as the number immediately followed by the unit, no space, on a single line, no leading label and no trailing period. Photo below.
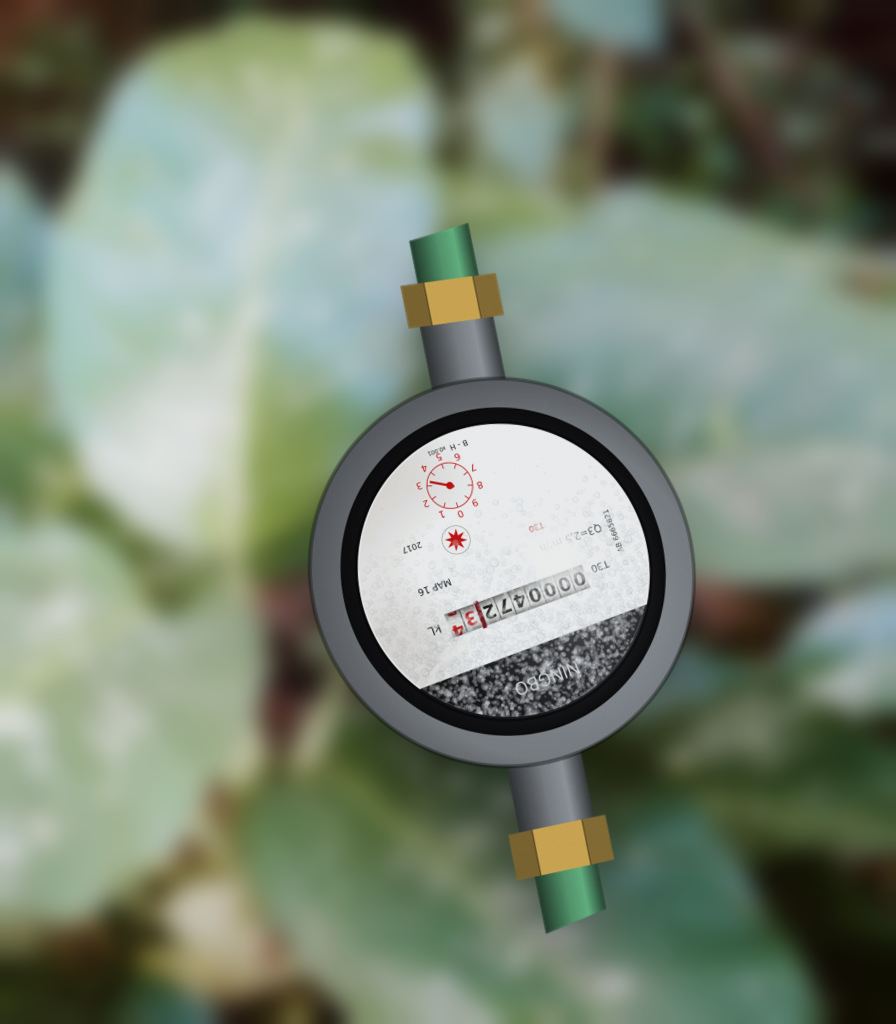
472.343kL
